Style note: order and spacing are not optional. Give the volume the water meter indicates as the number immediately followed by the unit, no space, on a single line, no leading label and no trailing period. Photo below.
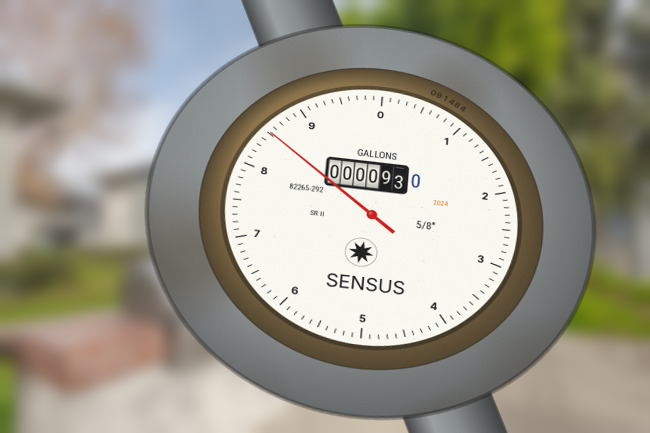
928.5gal
